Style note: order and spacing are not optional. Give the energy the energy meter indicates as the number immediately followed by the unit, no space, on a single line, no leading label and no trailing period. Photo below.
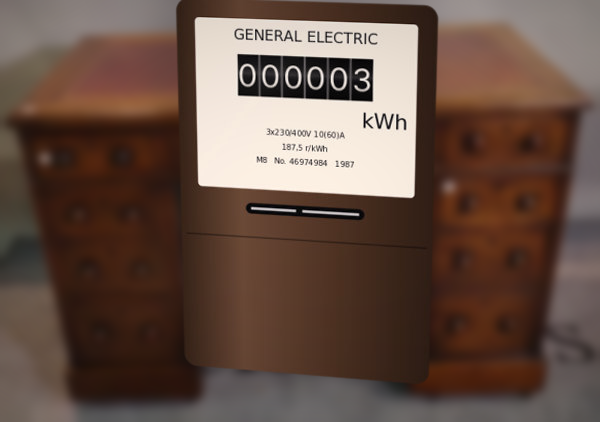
3kWh
